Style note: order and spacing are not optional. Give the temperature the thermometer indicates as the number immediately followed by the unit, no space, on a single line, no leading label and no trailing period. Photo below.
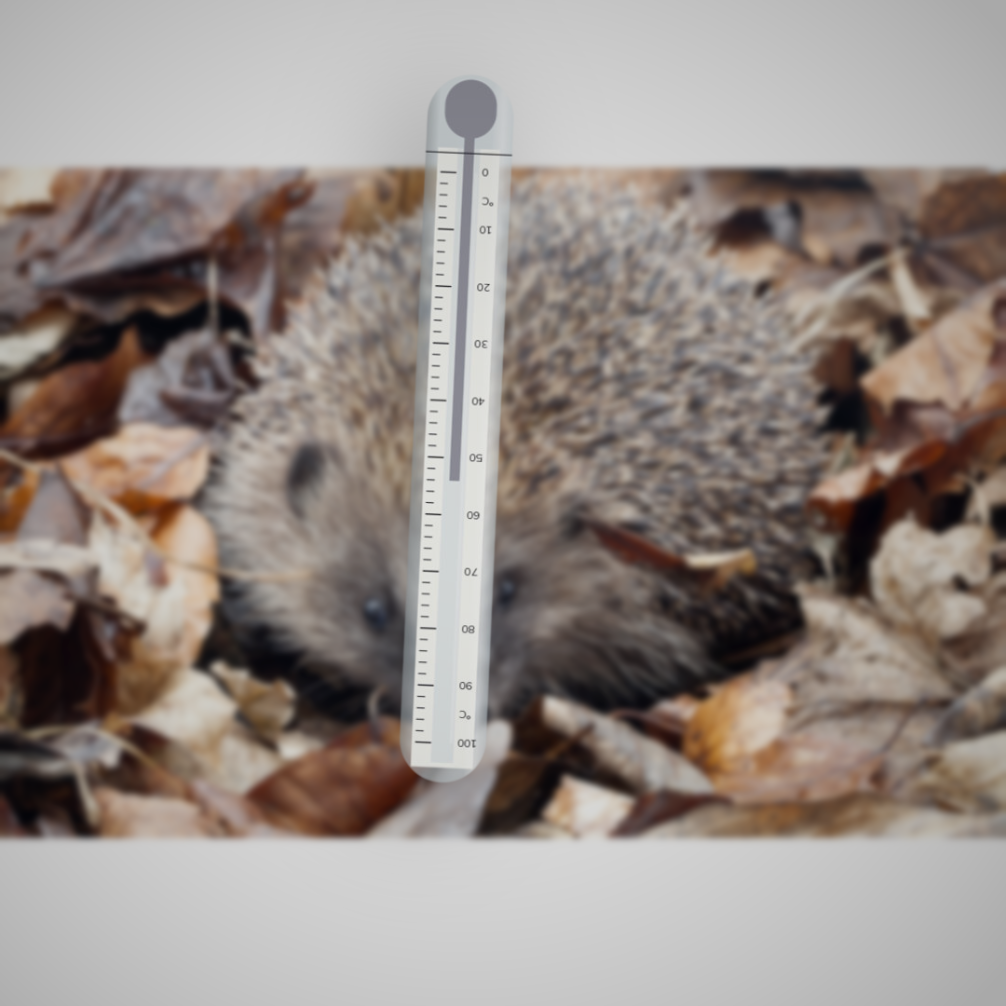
54°C
